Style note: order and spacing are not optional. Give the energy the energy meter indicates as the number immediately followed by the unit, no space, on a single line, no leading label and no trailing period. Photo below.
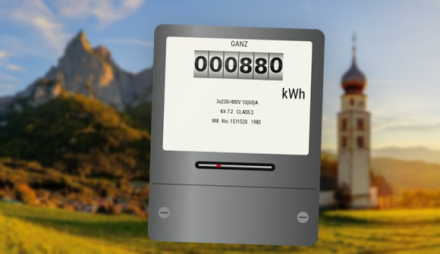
880kWh
